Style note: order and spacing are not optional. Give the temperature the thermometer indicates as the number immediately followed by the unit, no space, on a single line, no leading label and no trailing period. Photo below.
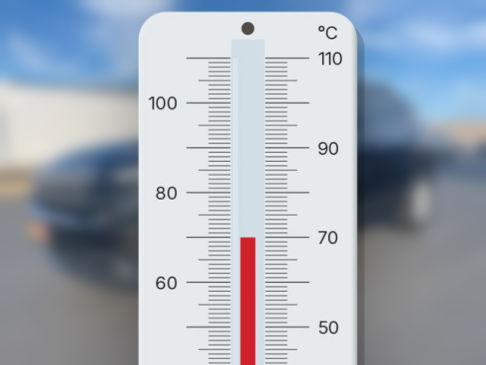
70°C
